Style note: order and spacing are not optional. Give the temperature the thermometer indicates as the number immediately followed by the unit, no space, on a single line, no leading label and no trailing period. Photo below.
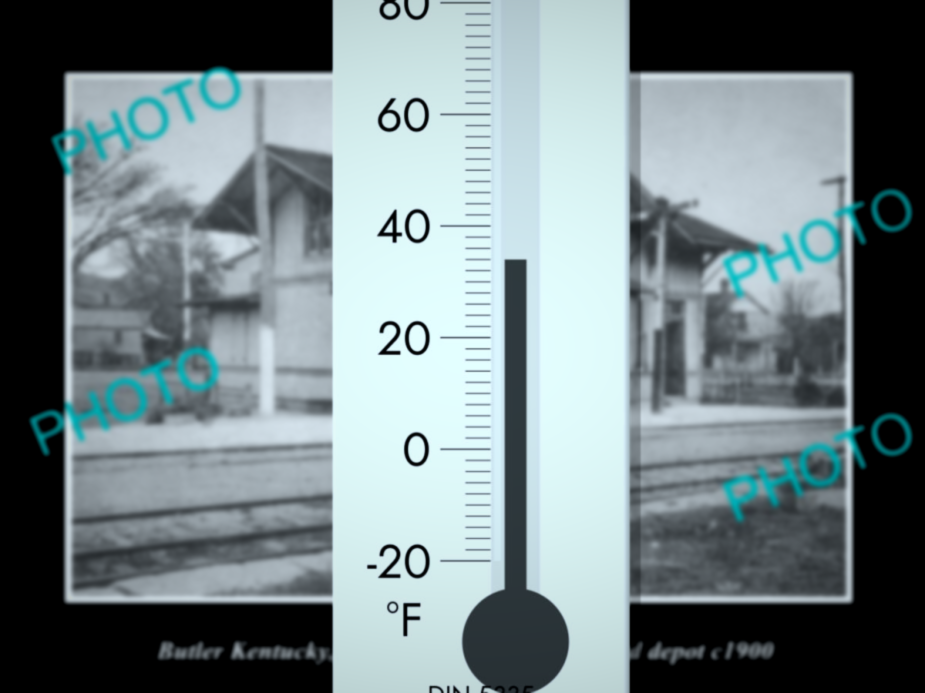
34°F
